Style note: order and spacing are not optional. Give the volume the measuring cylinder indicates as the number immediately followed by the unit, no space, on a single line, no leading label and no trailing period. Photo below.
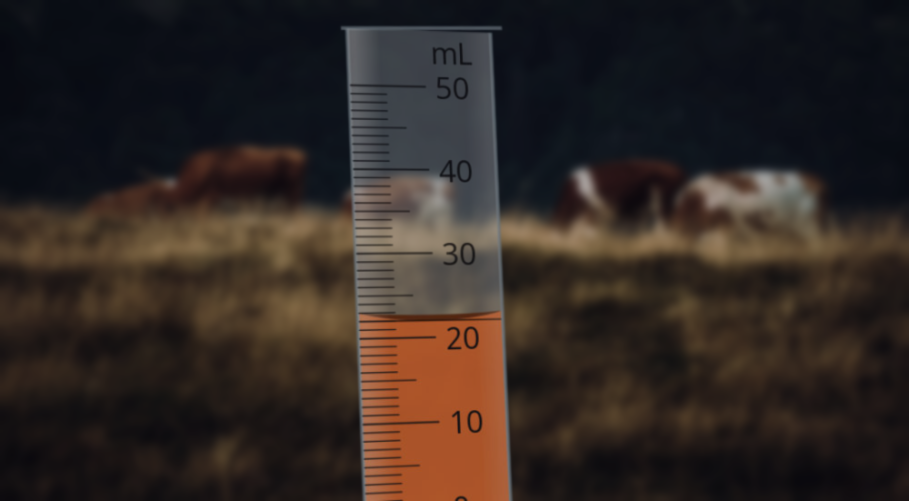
22mL
